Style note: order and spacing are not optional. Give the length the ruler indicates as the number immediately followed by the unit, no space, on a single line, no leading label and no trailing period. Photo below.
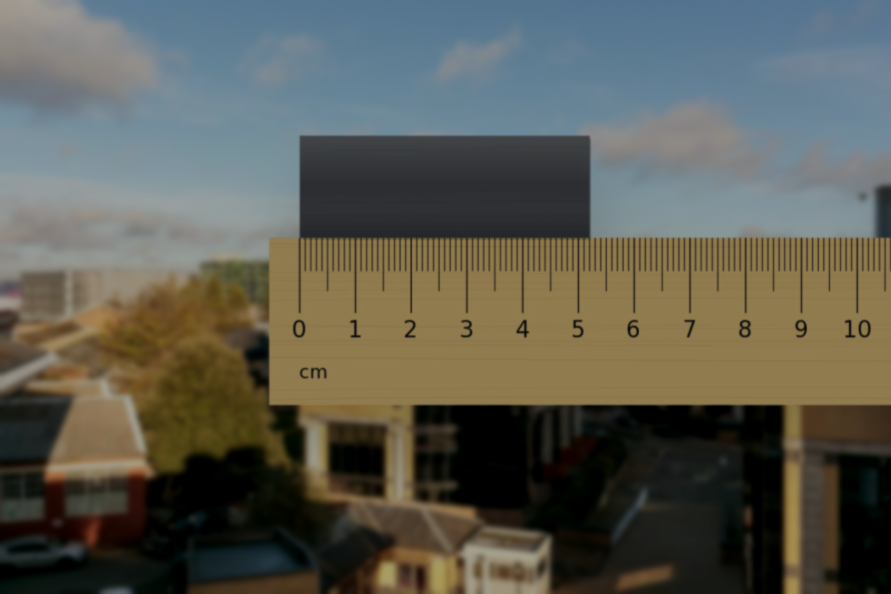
5.2cm
